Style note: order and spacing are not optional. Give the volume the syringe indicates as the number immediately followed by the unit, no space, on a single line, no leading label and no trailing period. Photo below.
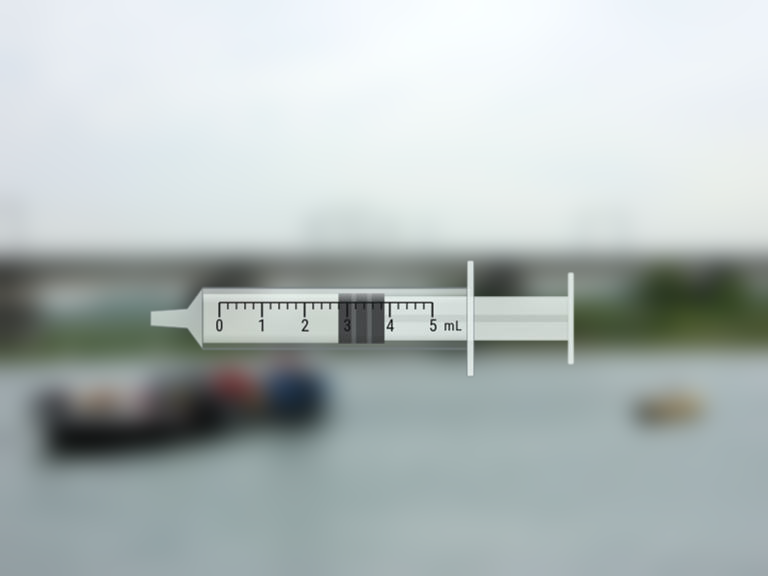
2.8mL
